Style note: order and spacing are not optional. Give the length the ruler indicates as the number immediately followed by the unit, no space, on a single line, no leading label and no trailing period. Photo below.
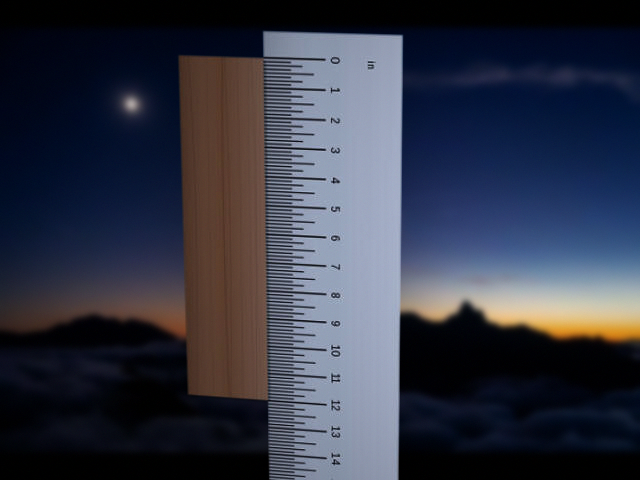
12in
